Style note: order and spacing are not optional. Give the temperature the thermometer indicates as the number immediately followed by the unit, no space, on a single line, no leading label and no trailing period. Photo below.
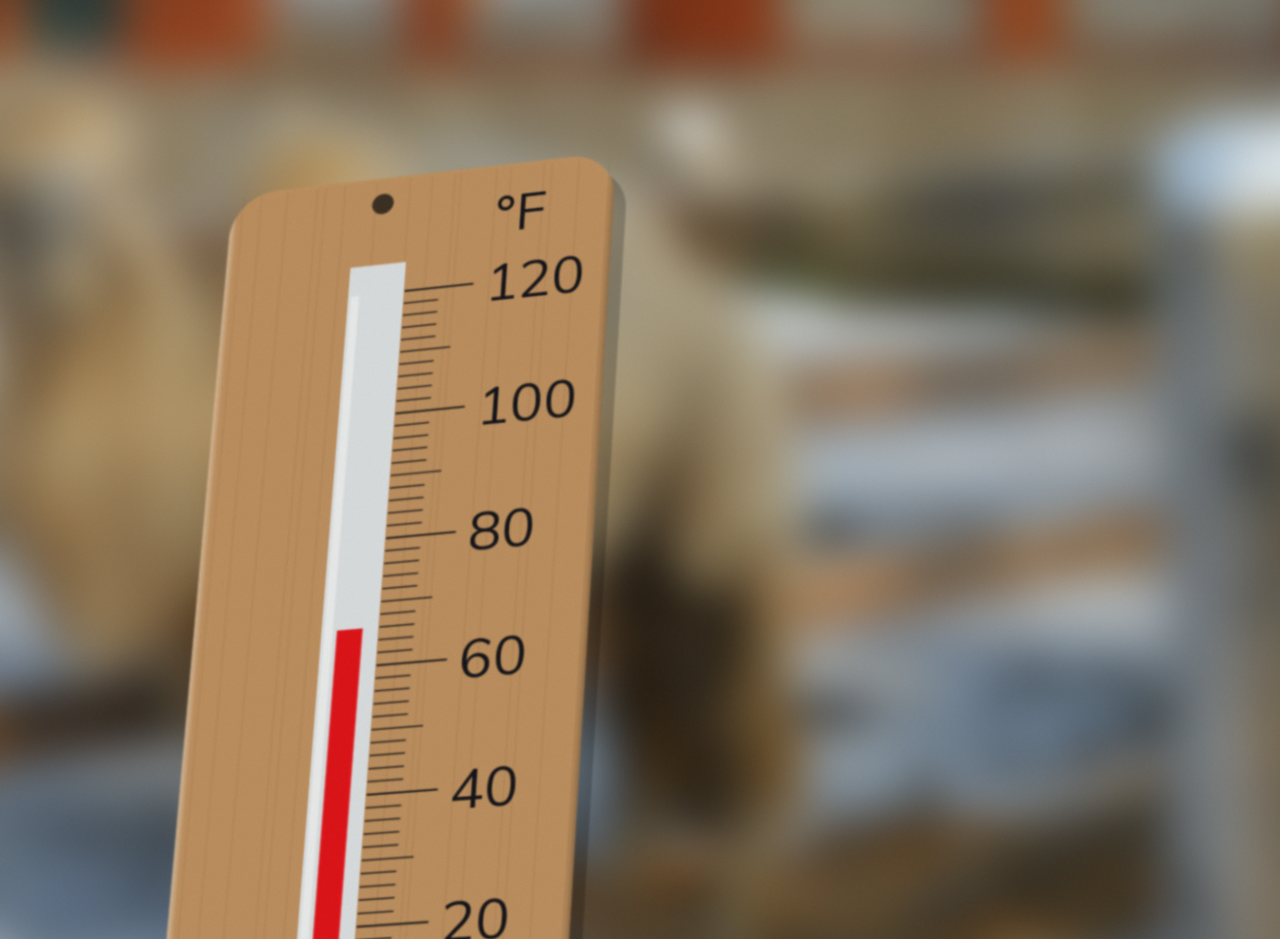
66°F
